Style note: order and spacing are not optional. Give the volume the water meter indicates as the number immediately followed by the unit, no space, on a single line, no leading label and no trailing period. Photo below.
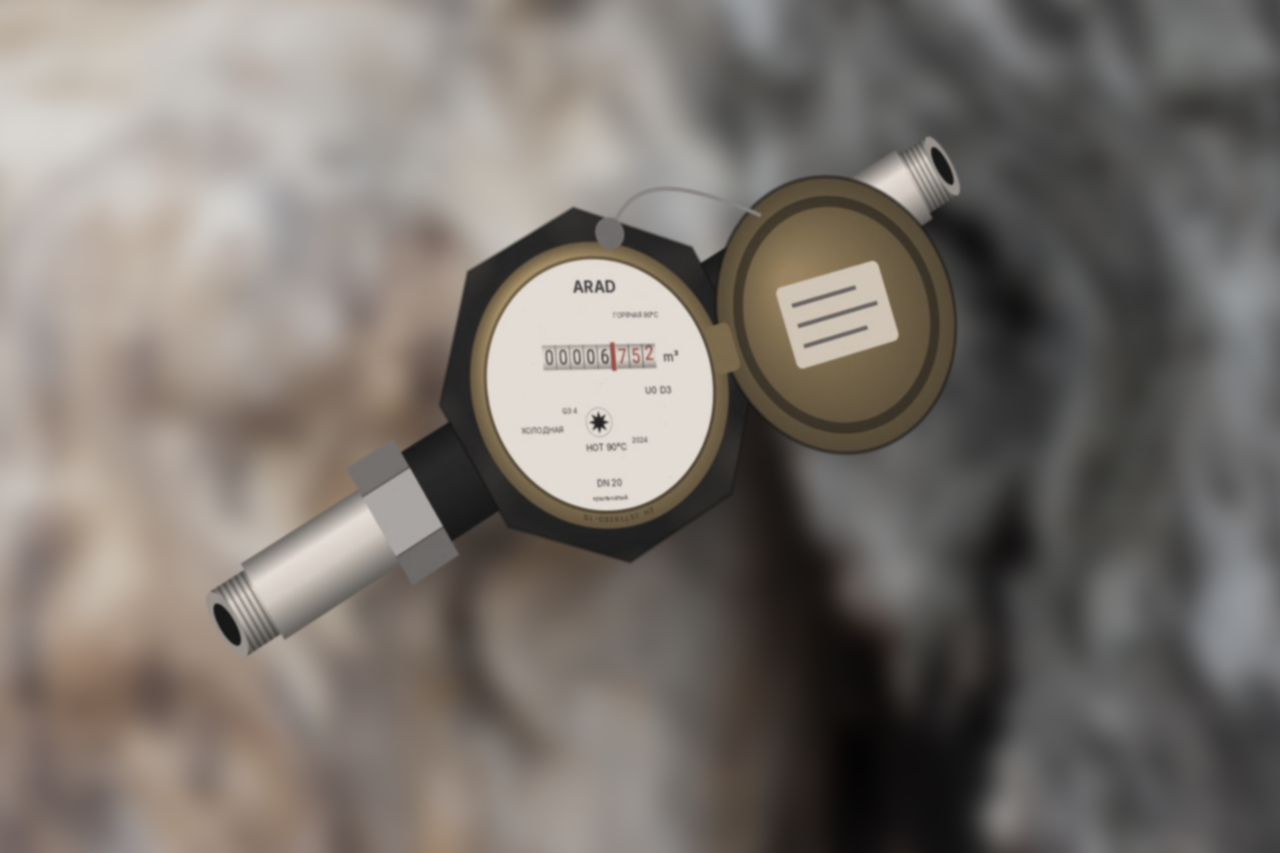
6.752m³
